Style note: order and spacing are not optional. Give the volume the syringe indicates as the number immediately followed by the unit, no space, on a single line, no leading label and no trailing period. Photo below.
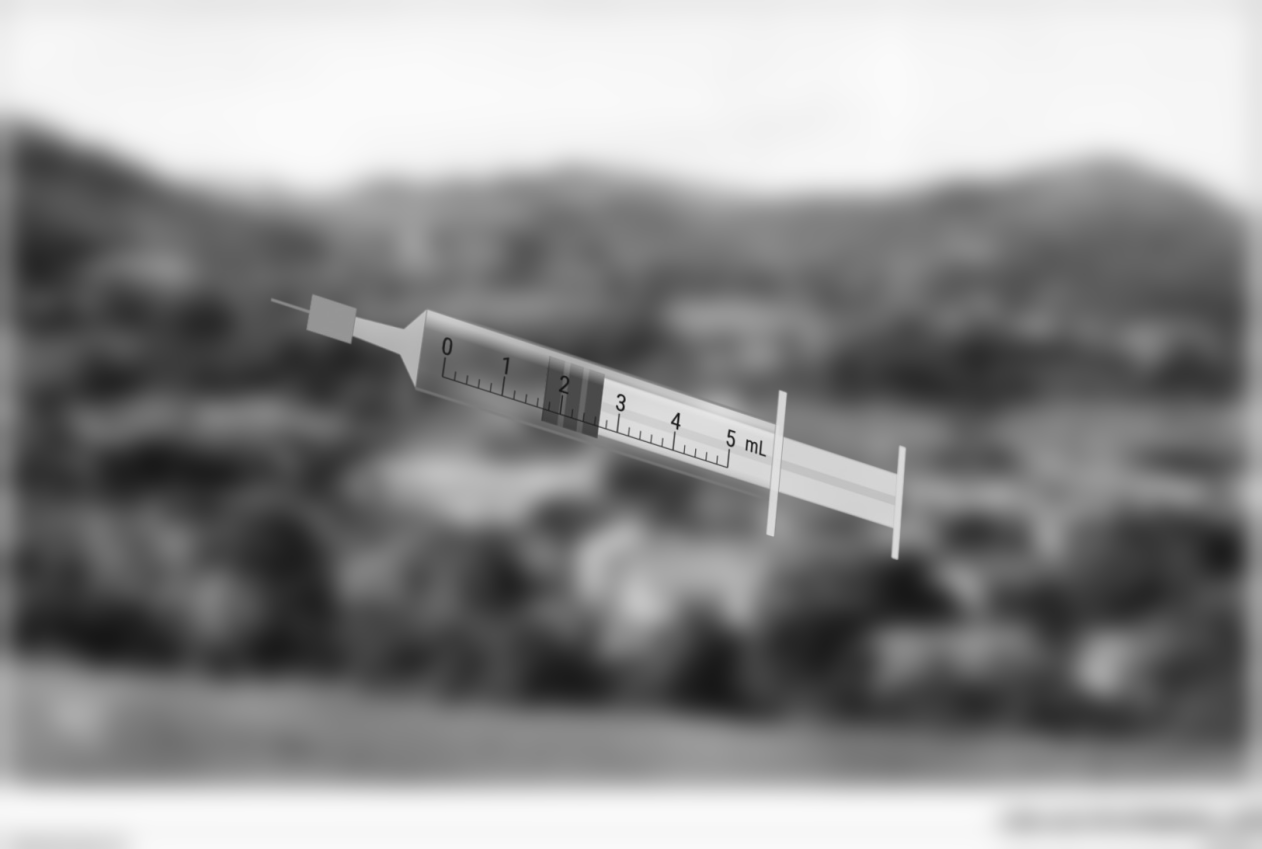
1.7mL
